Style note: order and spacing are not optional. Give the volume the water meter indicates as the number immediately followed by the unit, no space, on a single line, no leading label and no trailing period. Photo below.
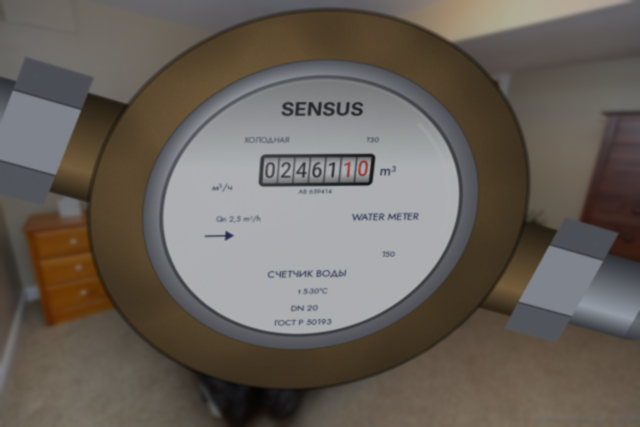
2461.10m³
